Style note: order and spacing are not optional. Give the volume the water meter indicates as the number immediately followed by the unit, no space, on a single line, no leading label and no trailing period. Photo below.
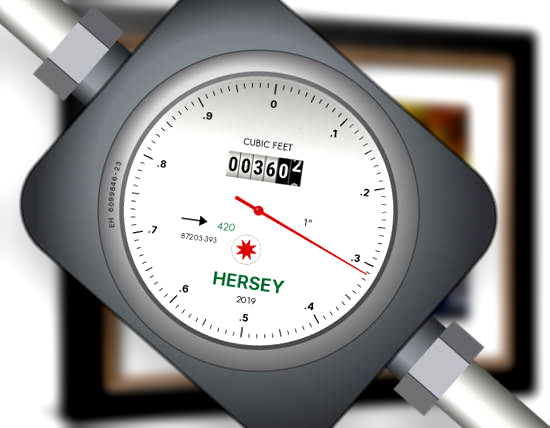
3602.31ft³
